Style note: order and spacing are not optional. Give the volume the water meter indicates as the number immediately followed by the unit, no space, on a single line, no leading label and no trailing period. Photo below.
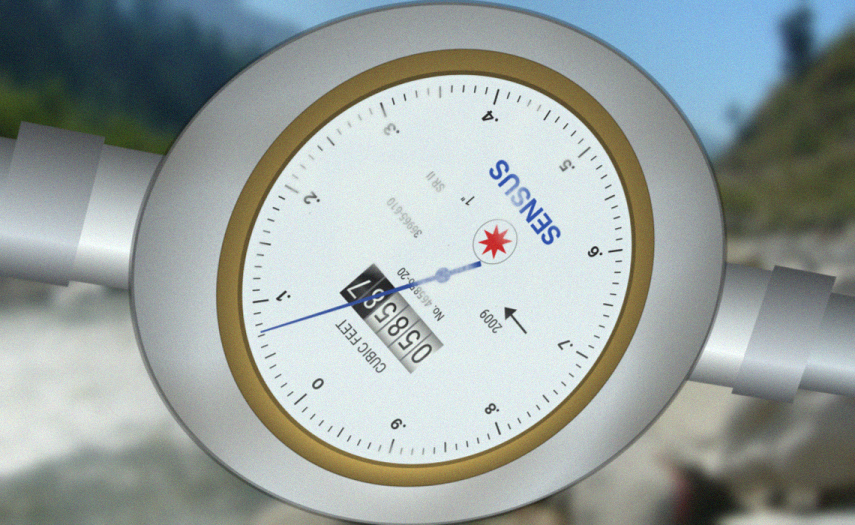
58587.07ft³
